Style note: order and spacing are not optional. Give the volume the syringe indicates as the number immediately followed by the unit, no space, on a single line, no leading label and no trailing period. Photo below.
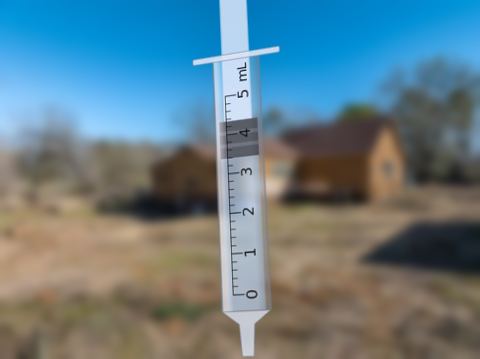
3.4mL
